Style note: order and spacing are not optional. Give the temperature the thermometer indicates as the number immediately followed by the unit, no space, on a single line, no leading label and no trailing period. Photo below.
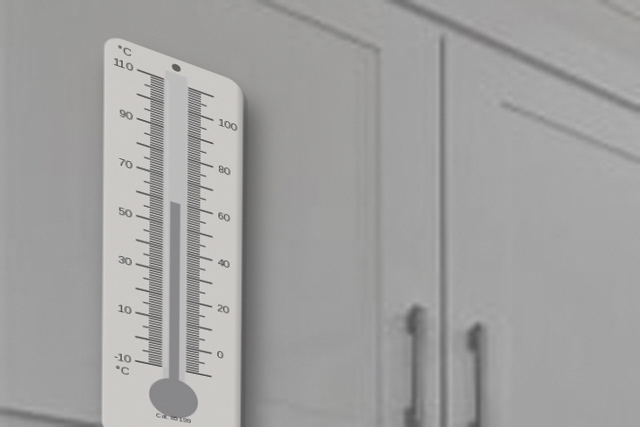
60°C
